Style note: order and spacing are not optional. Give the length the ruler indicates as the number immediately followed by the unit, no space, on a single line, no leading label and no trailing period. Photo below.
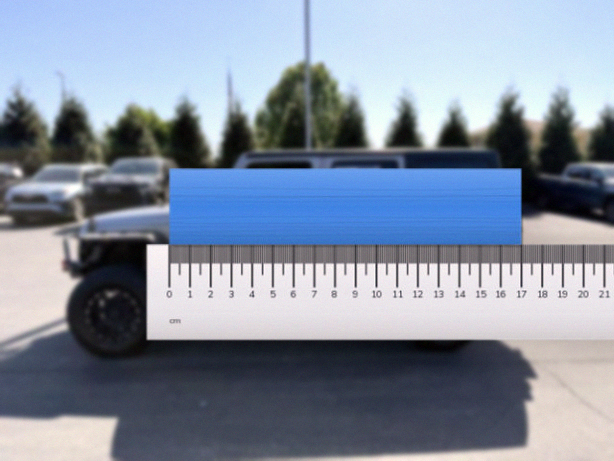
17cm
